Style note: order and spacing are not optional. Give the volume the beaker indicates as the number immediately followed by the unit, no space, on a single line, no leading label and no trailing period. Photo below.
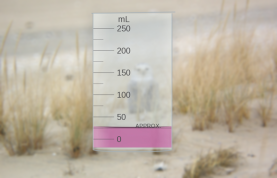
25mL
